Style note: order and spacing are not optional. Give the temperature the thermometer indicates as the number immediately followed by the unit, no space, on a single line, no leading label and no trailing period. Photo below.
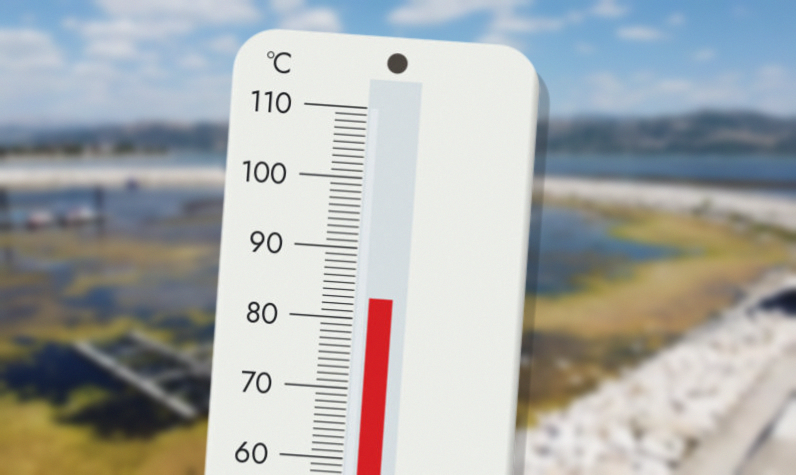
83°C
